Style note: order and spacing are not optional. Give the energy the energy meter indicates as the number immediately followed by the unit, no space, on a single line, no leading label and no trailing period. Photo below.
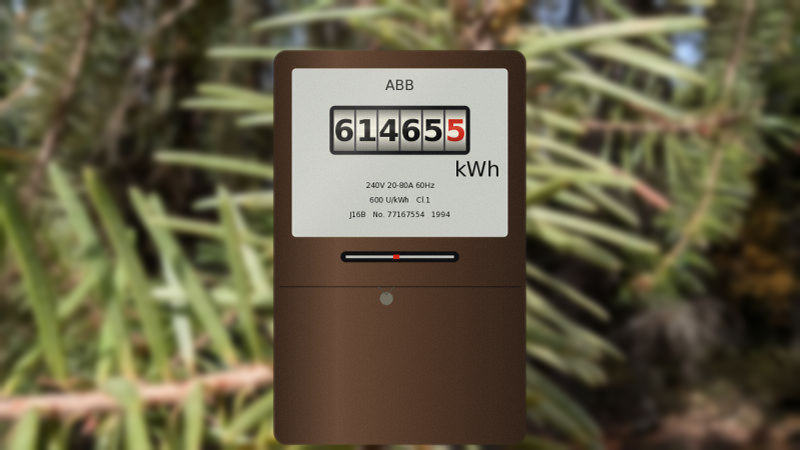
61465.5kWh
